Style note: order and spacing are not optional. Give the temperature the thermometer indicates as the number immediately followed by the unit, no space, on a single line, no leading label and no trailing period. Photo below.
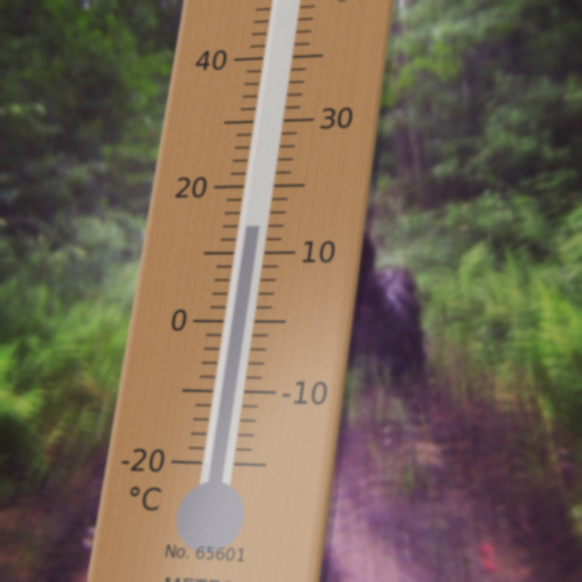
14°C
